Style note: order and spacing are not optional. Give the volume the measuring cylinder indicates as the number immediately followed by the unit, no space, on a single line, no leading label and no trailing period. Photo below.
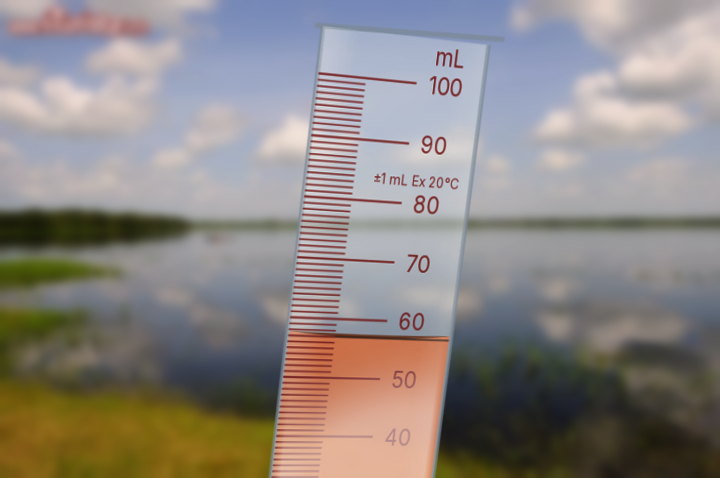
57mL
